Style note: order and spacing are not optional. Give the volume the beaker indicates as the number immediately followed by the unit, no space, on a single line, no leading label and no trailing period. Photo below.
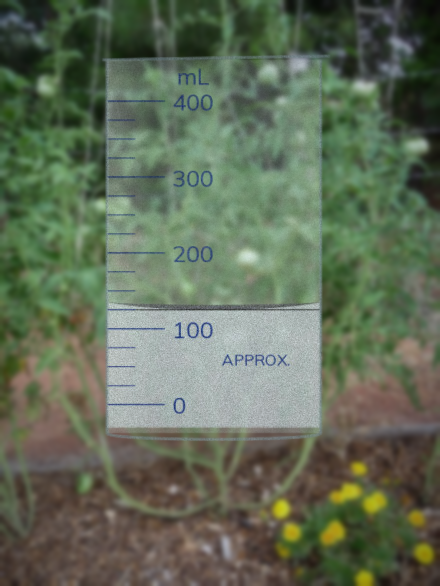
125mL
